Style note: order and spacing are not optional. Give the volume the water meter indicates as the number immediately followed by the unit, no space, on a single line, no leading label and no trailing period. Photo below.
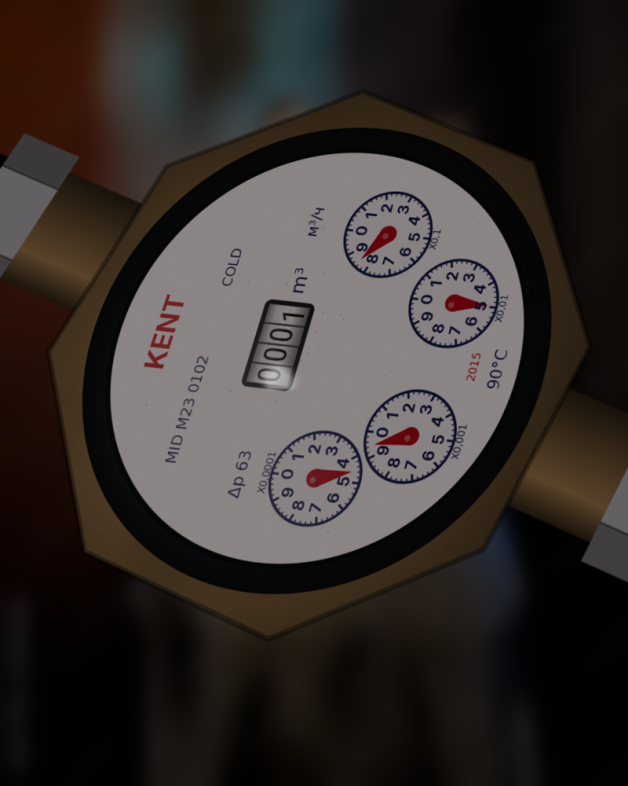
0.8494m³
